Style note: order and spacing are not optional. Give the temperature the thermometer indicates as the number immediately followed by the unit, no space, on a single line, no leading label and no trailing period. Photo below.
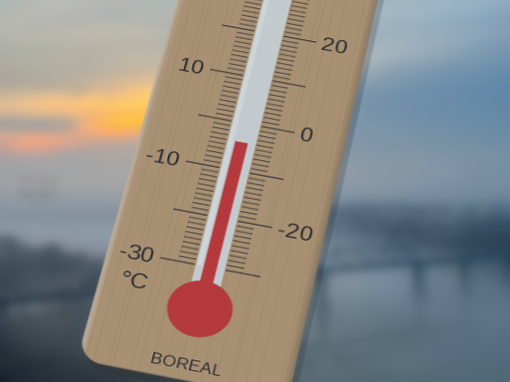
-4°C
